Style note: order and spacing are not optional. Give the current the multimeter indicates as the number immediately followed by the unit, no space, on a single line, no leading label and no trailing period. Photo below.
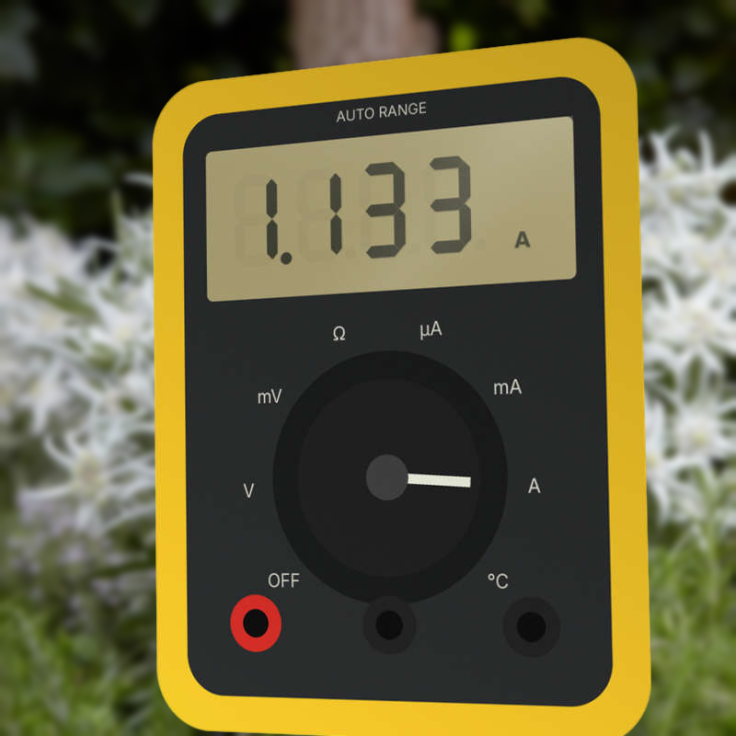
1.133A
